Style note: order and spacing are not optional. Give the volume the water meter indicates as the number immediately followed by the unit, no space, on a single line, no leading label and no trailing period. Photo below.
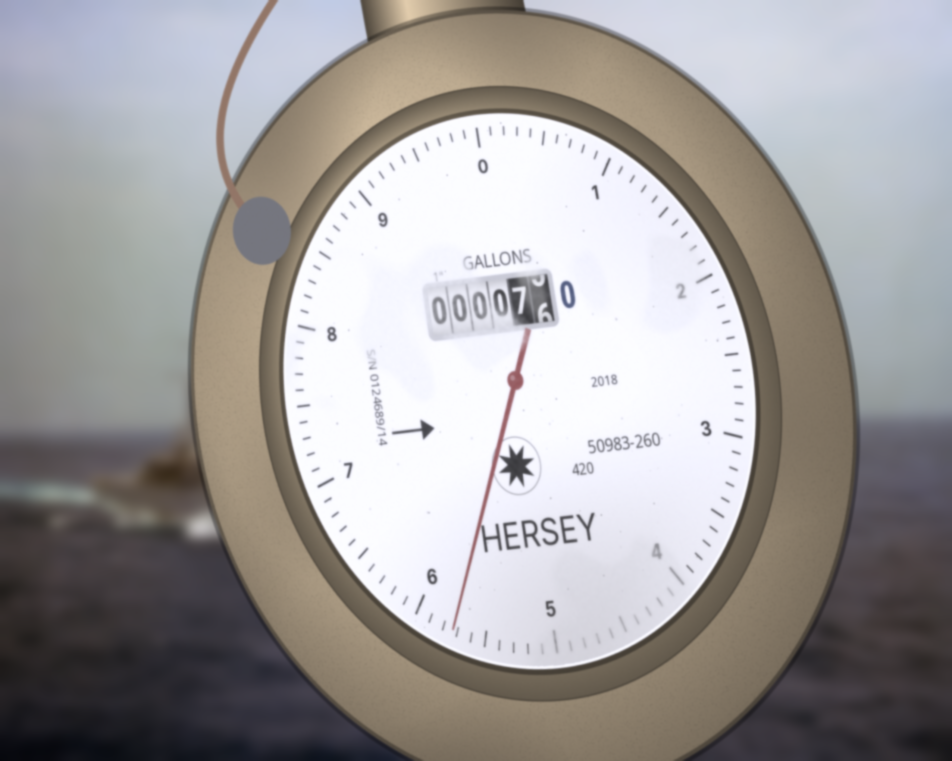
755.7gal
